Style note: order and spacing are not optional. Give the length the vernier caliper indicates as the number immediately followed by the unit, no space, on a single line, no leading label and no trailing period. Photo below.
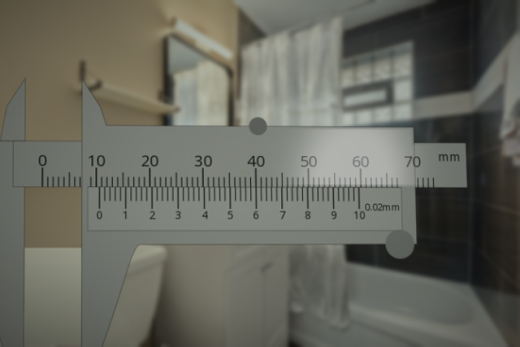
10.6mm
